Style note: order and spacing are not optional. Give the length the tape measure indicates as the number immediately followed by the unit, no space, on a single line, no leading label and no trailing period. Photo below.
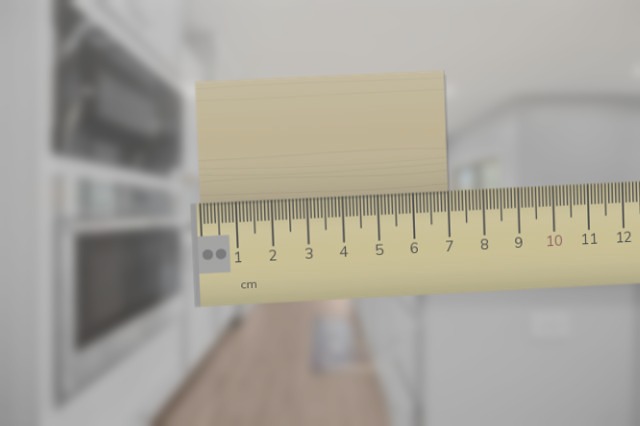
7cm
